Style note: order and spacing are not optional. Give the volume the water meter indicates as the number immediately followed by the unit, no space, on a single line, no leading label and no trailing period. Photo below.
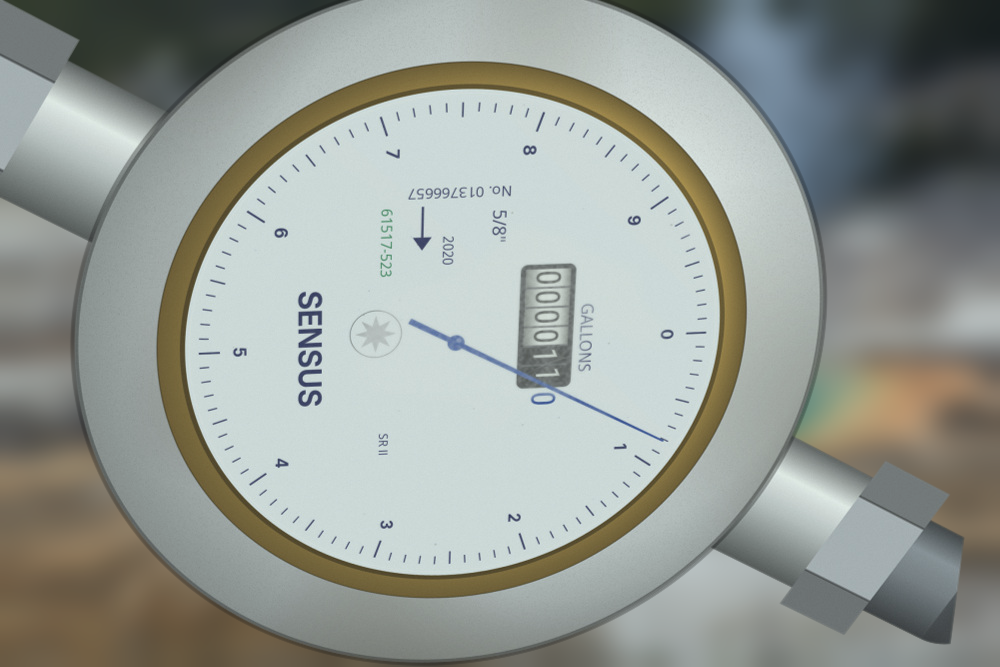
110.8gal
